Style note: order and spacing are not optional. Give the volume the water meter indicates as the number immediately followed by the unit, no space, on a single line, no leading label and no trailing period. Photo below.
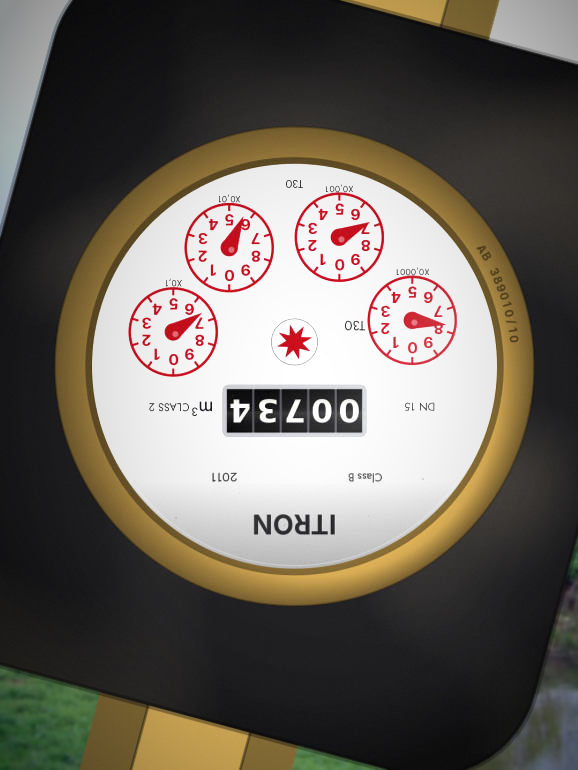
734.6567m³
